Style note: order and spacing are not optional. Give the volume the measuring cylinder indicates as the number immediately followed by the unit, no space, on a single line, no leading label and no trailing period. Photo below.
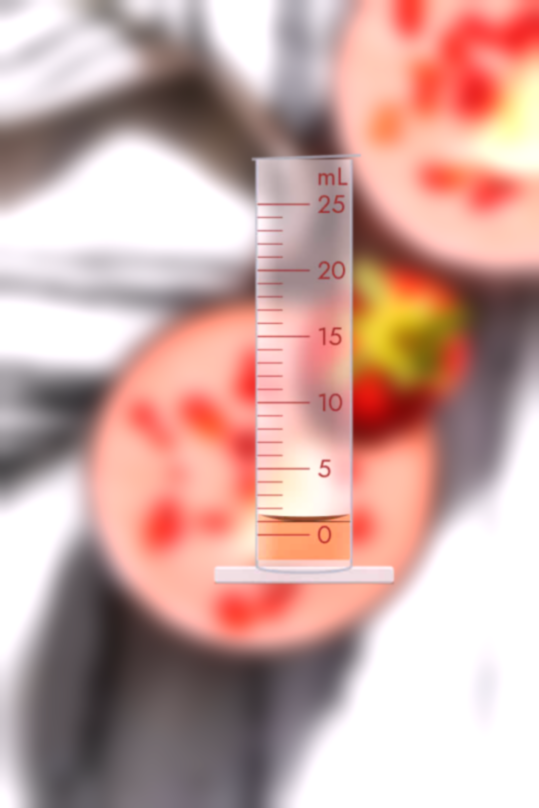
1mL
